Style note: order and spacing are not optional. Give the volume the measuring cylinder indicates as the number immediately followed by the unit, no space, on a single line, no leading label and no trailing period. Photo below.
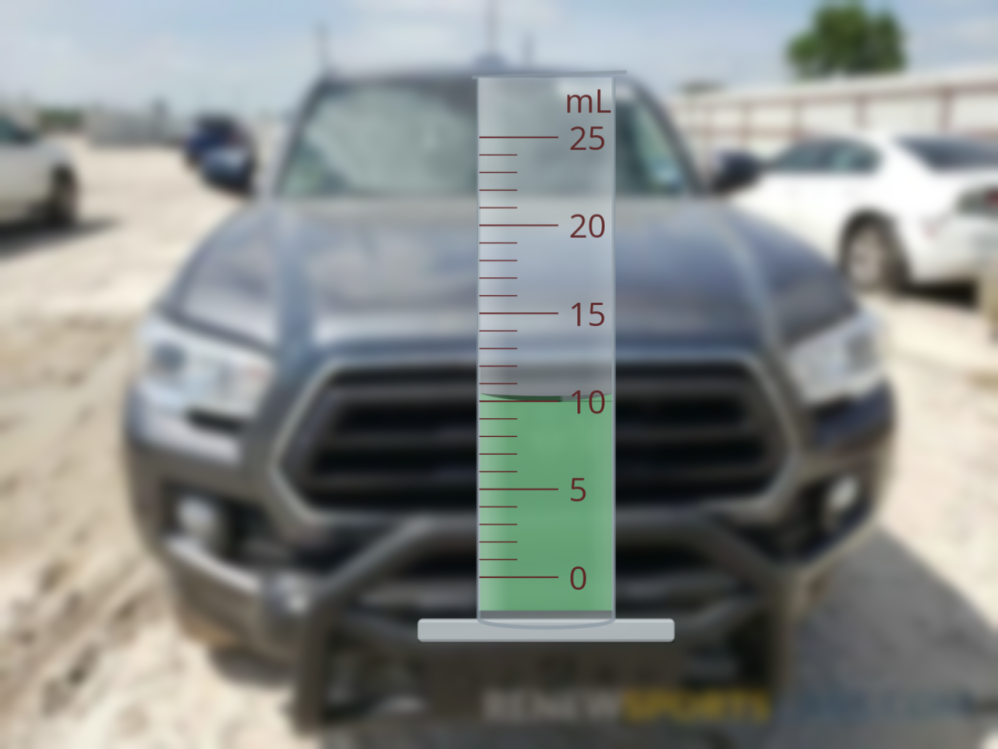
10mL
